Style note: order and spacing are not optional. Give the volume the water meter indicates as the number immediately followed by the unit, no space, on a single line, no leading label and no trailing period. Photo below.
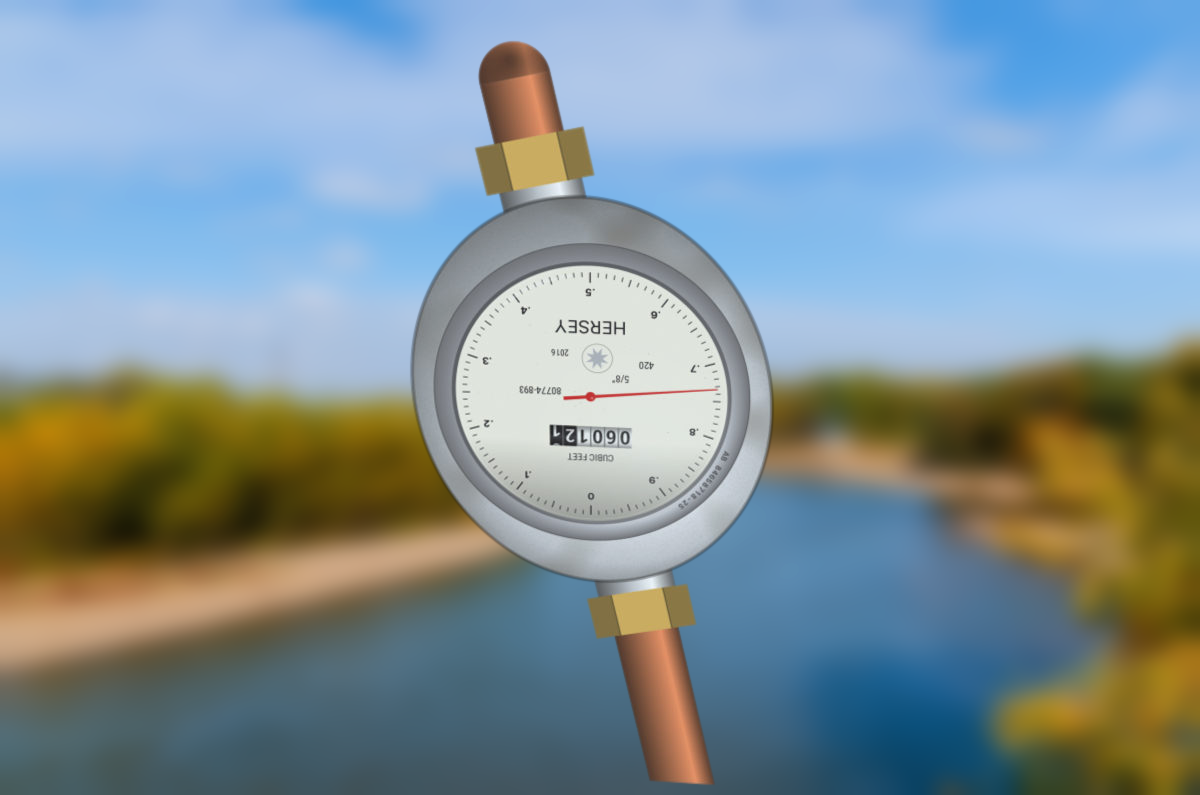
60120.73ft³
